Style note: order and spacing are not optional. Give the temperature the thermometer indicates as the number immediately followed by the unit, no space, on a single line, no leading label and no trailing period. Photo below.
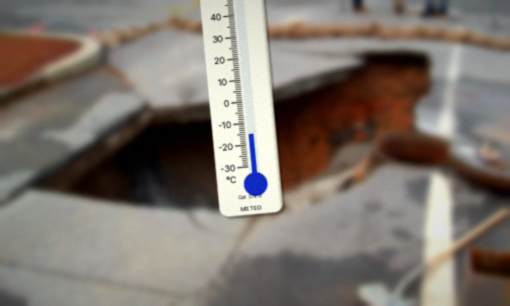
-15°C
